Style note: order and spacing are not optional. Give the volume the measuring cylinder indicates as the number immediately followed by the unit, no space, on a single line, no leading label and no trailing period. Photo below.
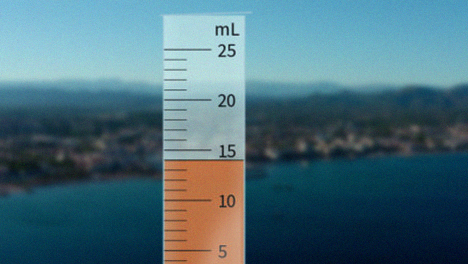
14mL
